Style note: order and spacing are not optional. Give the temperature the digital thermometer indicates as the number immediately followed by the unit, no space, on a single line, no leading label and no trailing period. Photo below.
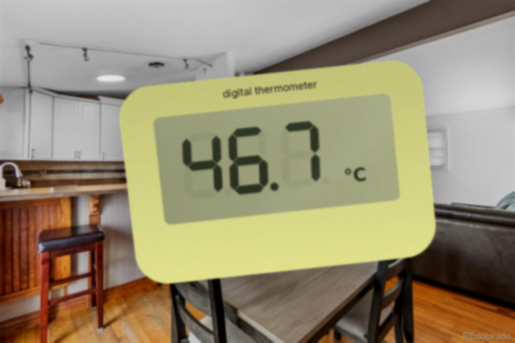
46.7°C
